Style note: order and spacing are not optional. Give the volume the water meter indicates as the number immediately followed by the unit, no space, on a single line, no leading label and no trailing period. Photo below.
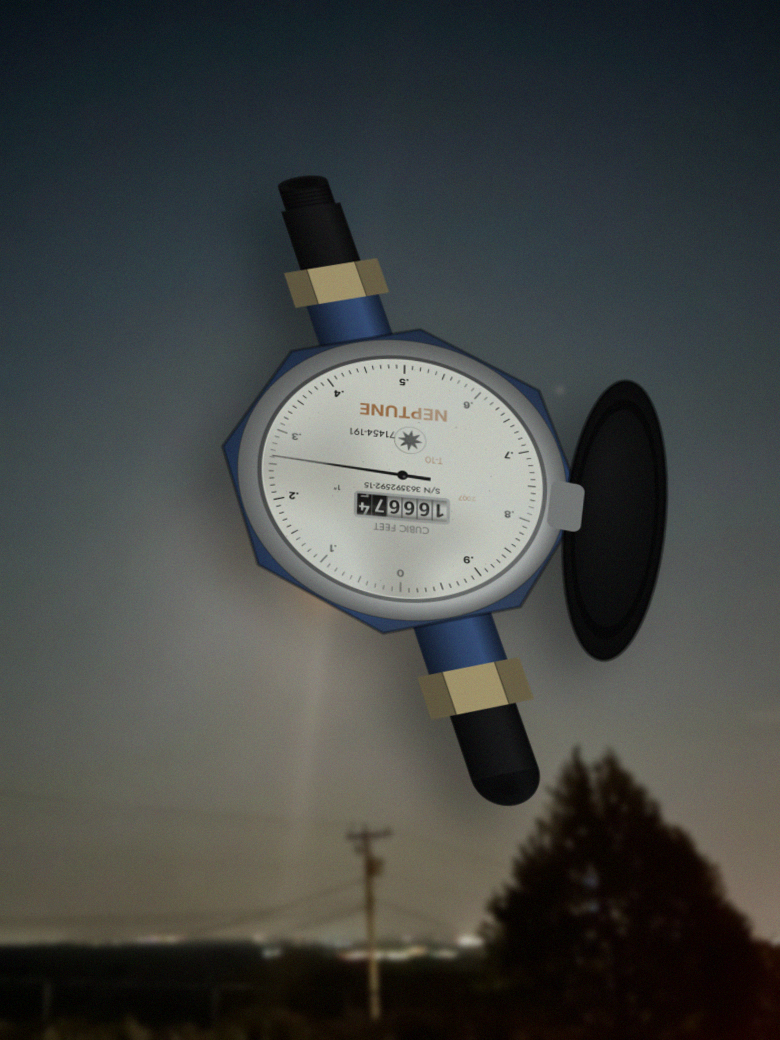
166674.26ft³
